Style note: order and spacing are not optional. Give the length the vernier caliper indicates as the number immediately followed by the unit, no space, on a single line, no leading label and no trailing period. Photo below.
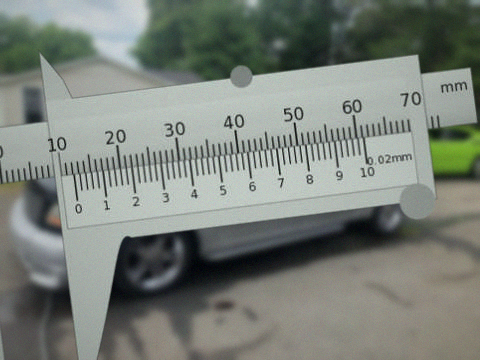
12.2mm
